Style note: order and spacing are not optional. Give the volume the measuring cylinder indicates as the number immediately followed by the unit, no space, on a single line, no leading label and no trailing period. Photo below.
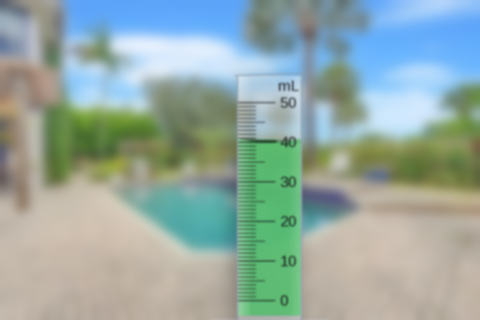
40mL
